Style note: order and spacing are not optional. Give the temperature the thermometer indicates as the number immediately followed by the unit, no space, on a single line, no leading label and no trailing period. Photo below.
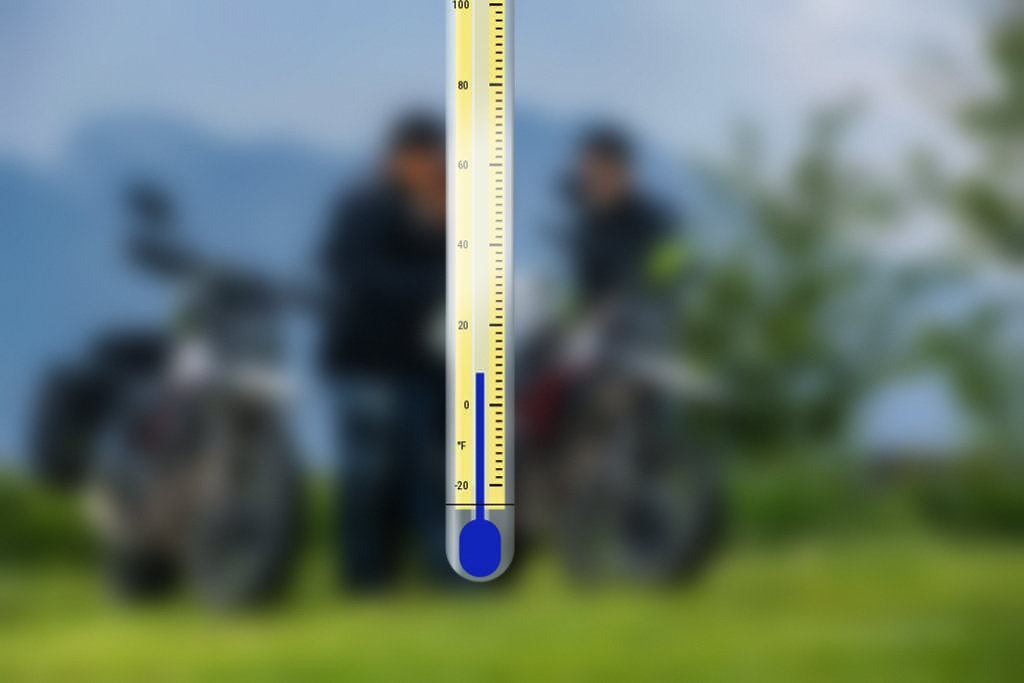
8°F
